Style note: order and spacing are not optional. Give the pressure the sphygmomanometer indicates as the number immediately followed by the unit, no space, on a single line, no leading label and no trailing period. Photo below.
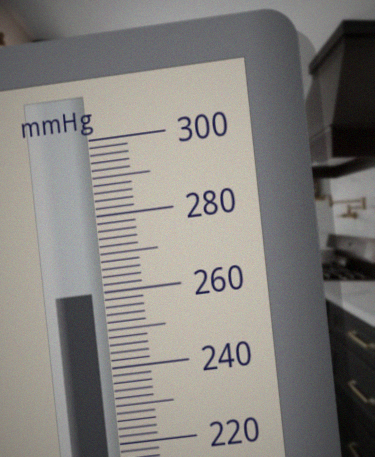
260mmHg
